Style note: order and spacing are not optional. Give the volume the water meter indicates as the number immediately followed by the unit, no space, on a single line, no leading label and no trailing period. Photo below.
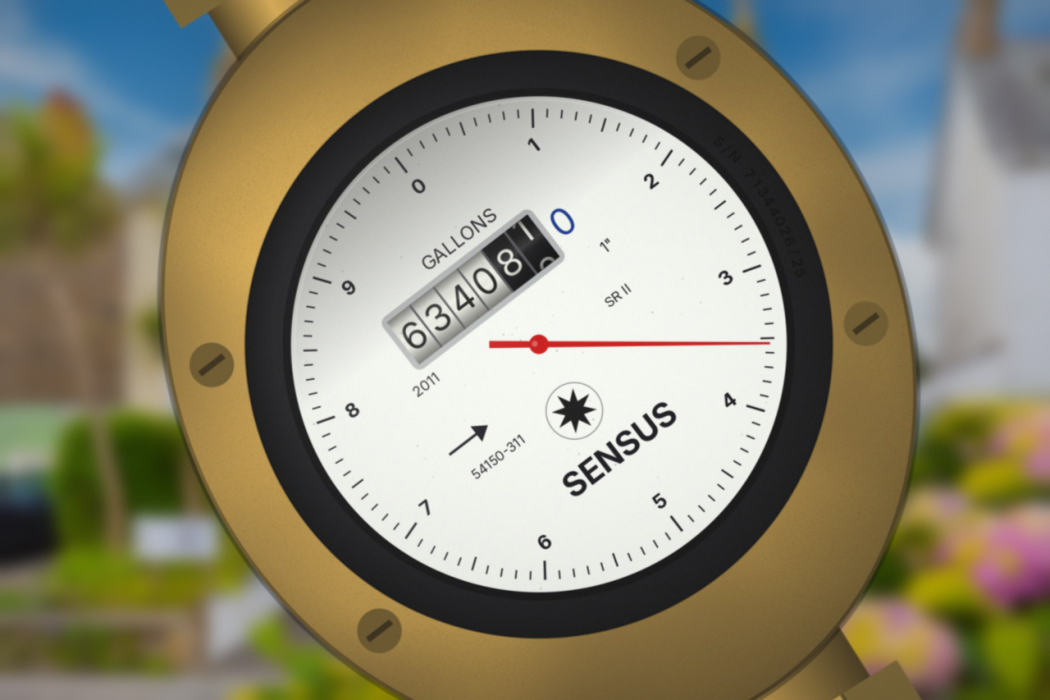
6340813.5gal
